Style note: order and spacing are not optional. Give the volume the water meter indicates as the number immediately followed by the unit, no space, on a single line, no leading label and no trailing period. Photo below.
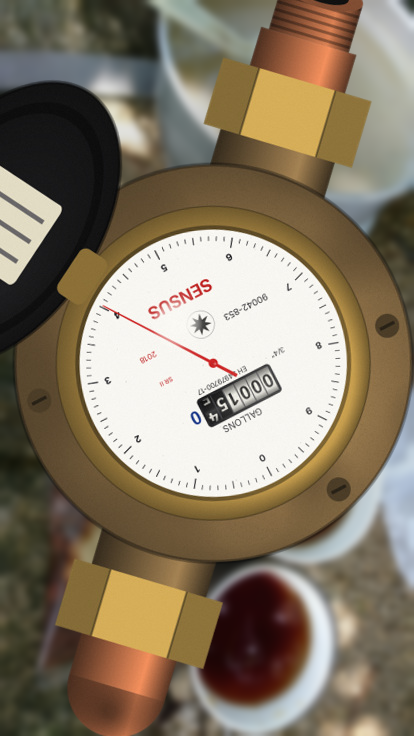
1544.0gal
